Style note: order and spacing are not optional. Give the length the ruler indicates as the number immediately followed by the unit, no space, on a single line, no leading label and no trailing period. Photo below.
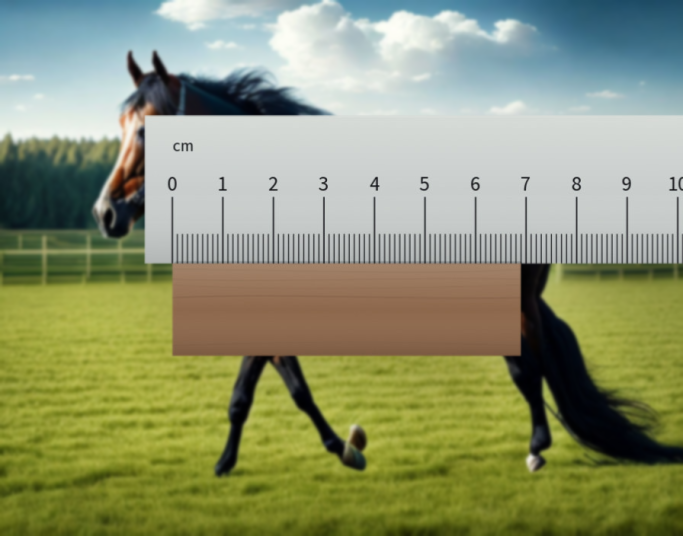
6.9cm
